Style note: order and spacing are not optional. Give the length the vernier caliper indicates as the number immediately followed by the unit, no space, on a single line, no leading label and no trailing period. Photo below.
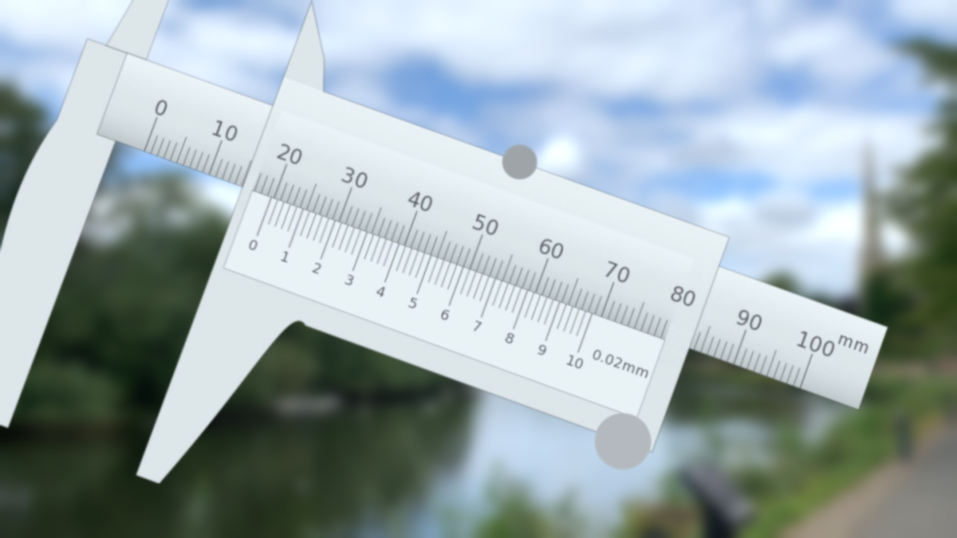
19.6mm
